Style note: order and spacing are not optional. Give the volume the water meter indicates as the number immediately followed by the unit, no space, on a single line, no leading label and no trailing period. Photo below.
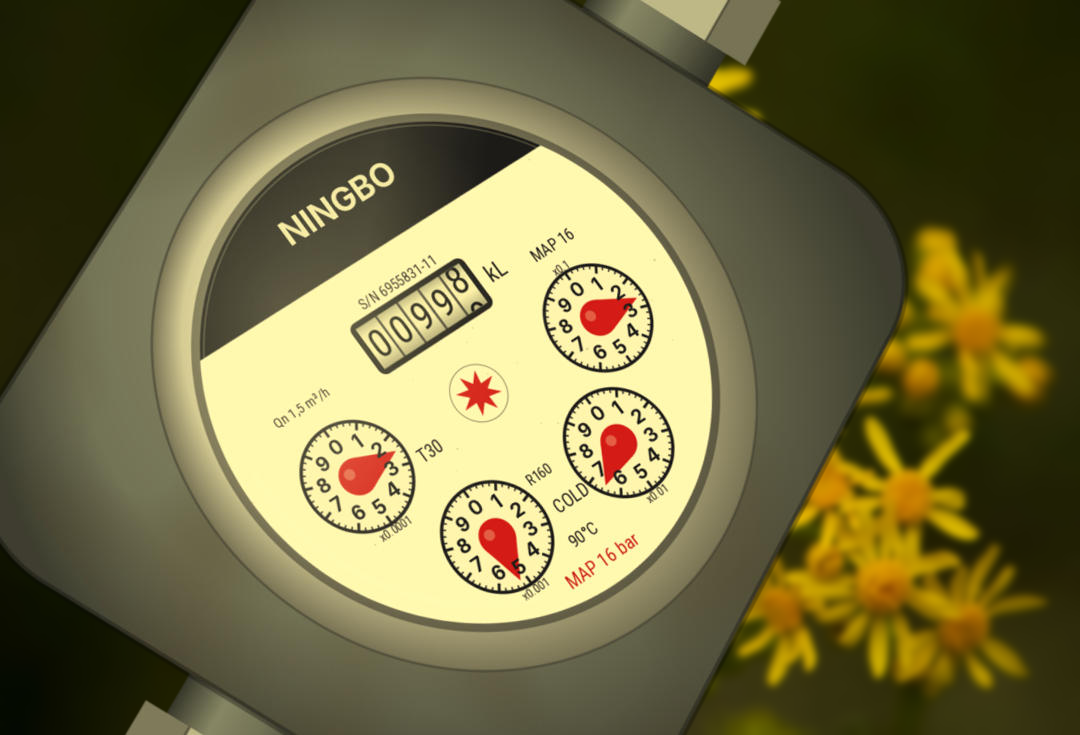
998.2652kL
